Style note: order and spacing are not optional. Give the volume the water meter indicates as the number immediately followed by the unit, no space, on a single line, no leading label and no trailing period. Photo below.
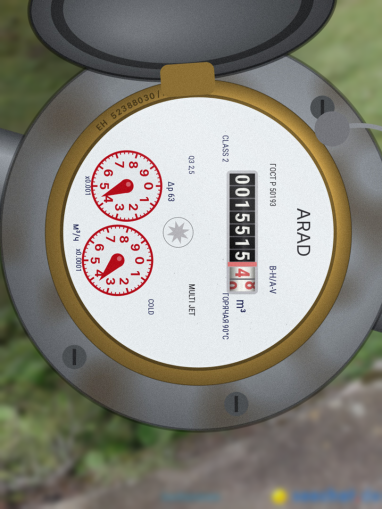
15515.4843m³
